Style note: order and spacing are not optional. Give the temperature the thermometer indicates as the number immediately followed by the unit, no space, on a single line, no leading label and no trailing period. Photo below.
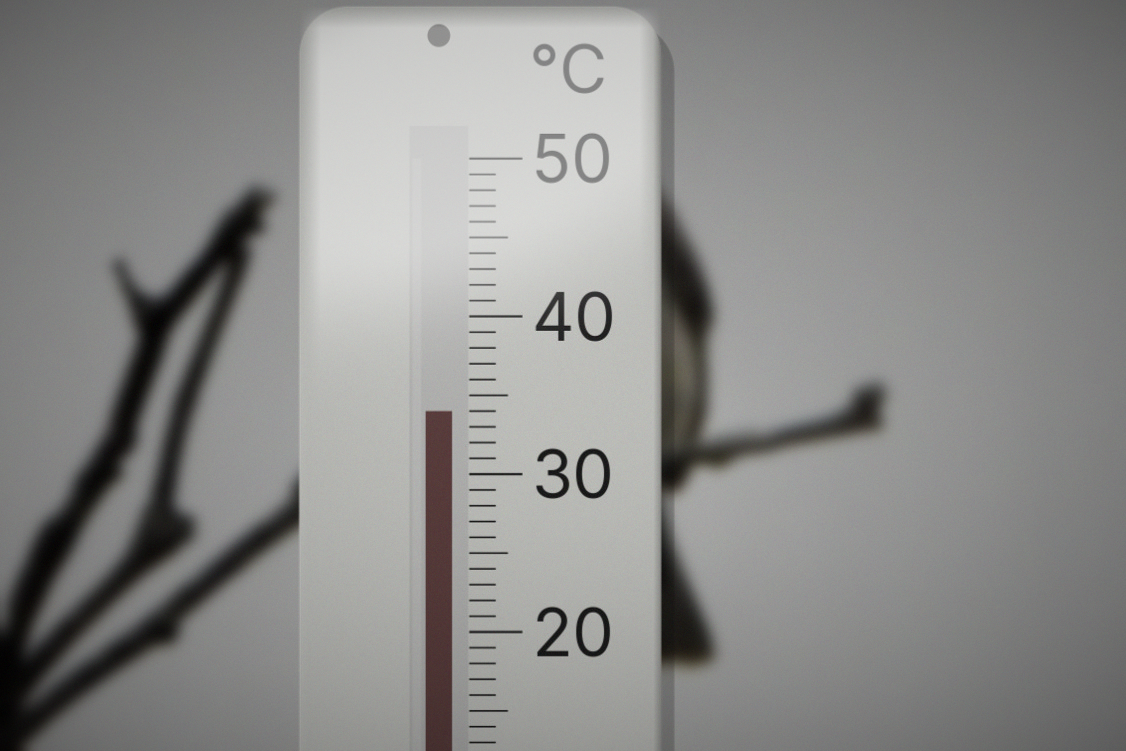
34°C
